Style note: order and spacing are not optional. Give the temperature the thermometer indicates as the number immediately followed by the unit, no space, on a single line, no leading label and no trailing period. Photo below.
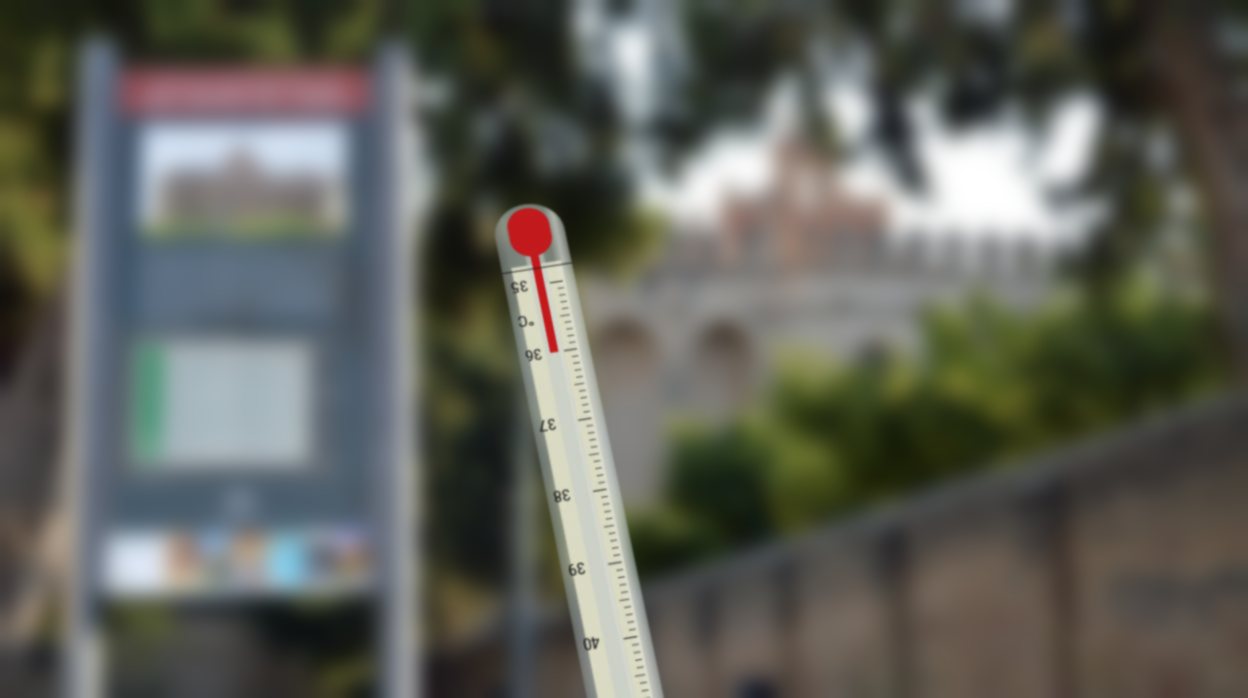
36°C
